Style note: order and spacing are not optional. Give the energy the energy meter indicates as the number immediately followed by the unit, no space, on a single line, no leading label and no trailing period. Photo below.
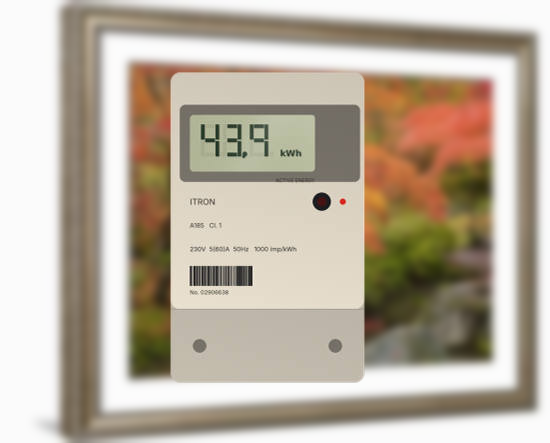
43.9kWh
